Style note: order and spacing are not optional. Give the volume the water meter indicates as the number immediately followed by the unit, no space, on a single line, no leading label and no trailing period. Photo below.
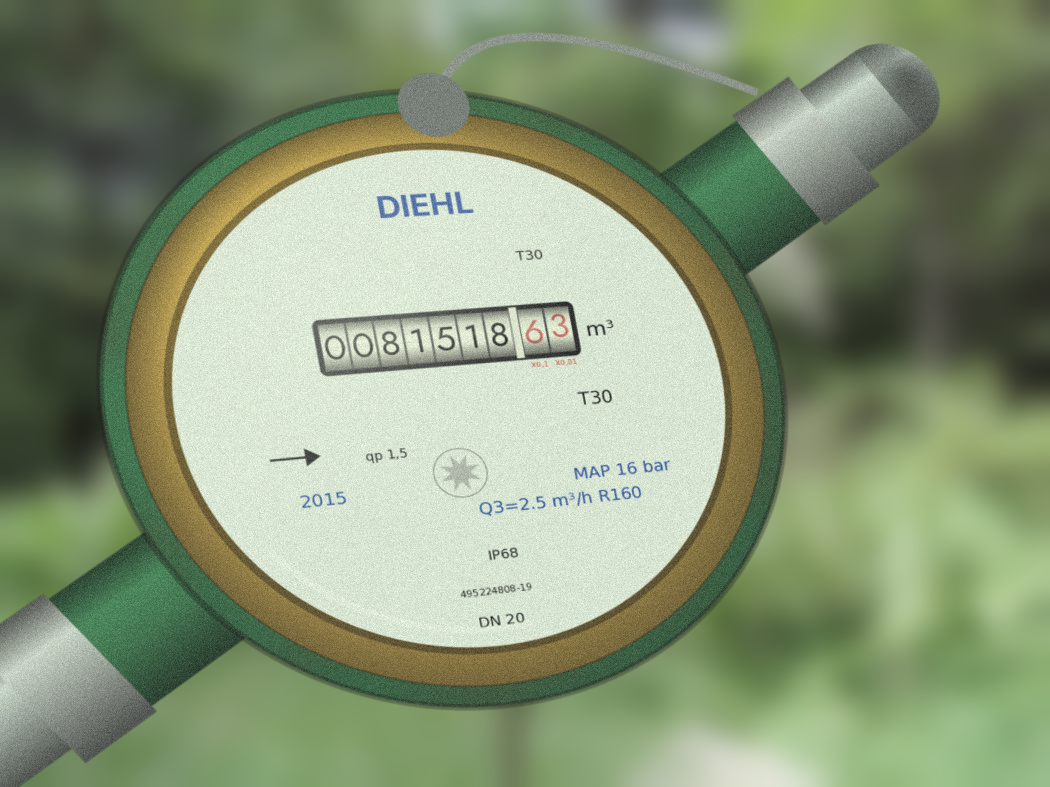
81518.63m³
